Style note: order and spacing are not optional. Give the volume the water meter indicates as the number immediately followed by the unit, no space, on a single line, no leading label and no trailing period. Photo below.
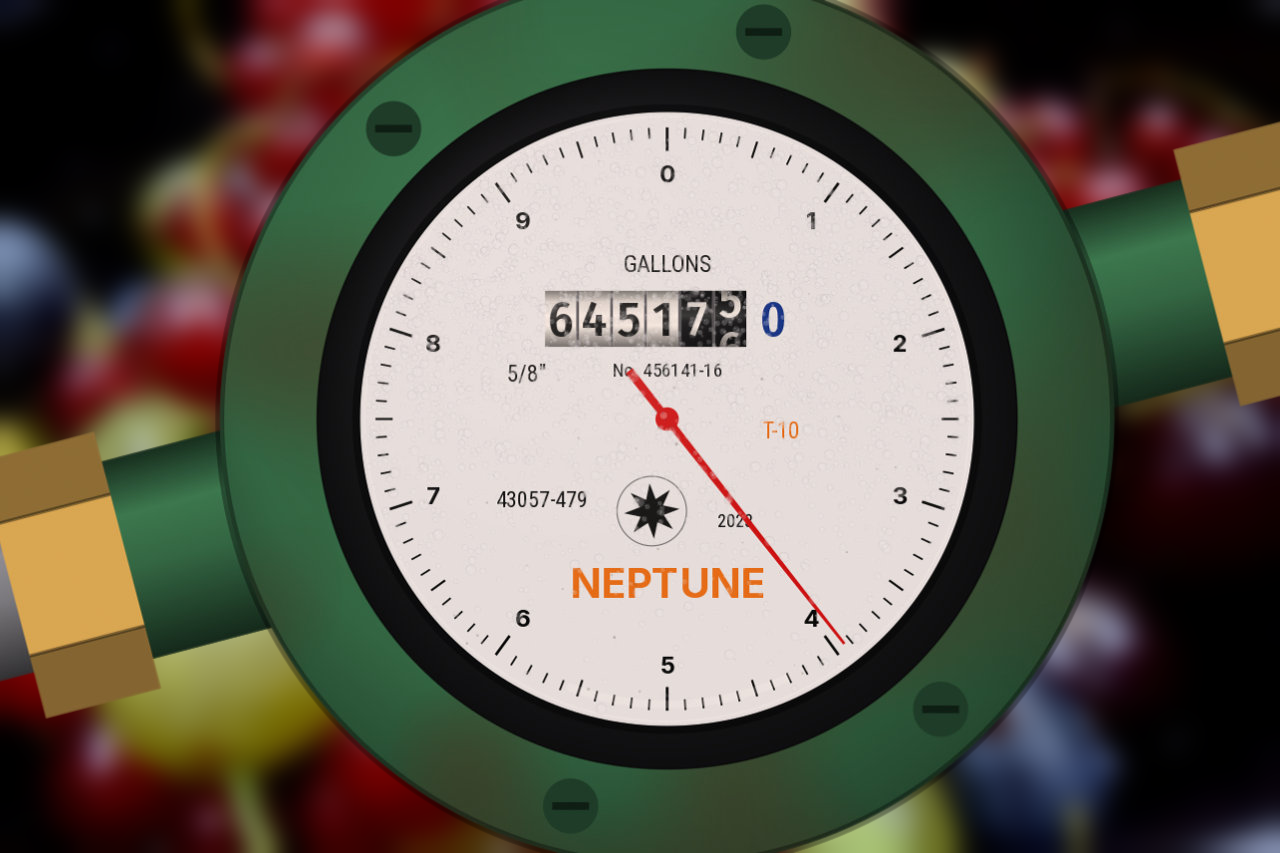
6451753.9gal
